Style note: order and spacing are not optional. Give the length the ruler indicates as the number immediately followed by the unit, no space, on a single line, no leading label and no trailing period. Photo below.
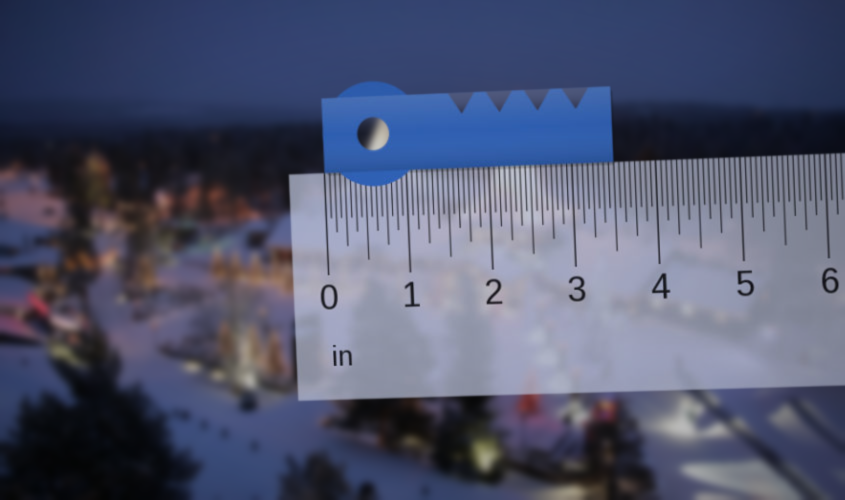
3.5in
